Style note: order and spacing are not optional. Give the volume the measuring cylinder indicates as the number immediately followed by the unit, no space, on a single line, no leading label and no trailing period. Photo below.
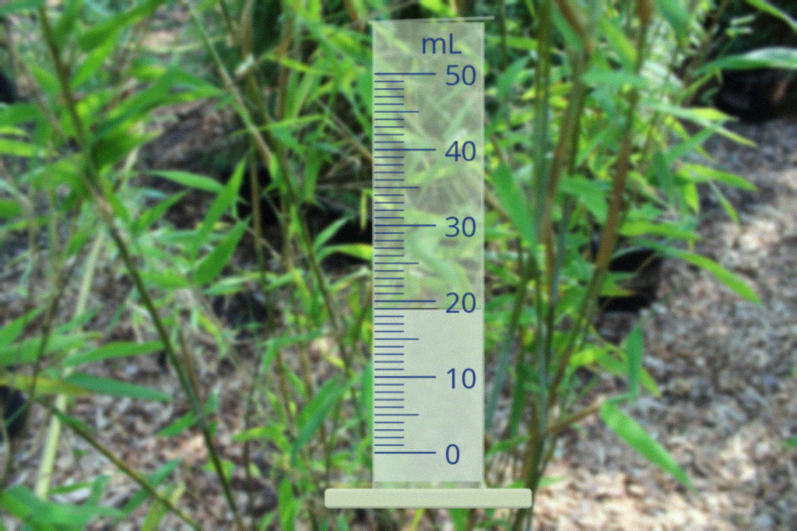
19mL
